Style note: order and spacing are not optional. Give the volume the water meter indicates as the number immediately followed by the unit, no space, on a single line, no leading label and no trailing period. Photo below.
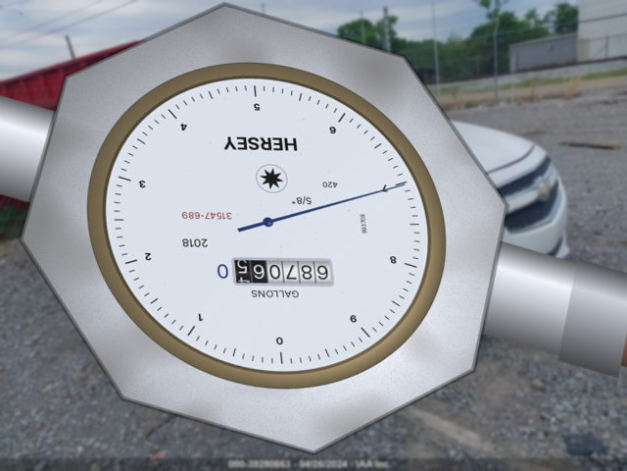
6870647.0gal
